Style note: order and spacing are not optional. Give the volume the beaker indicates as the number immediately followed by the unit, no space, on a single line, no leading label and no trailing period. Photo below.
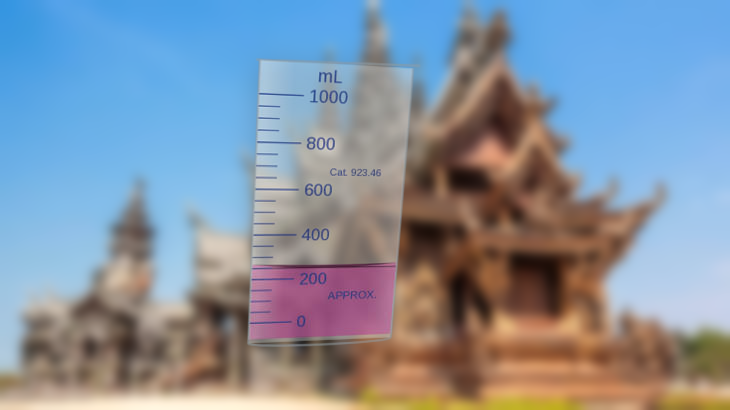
250mL
